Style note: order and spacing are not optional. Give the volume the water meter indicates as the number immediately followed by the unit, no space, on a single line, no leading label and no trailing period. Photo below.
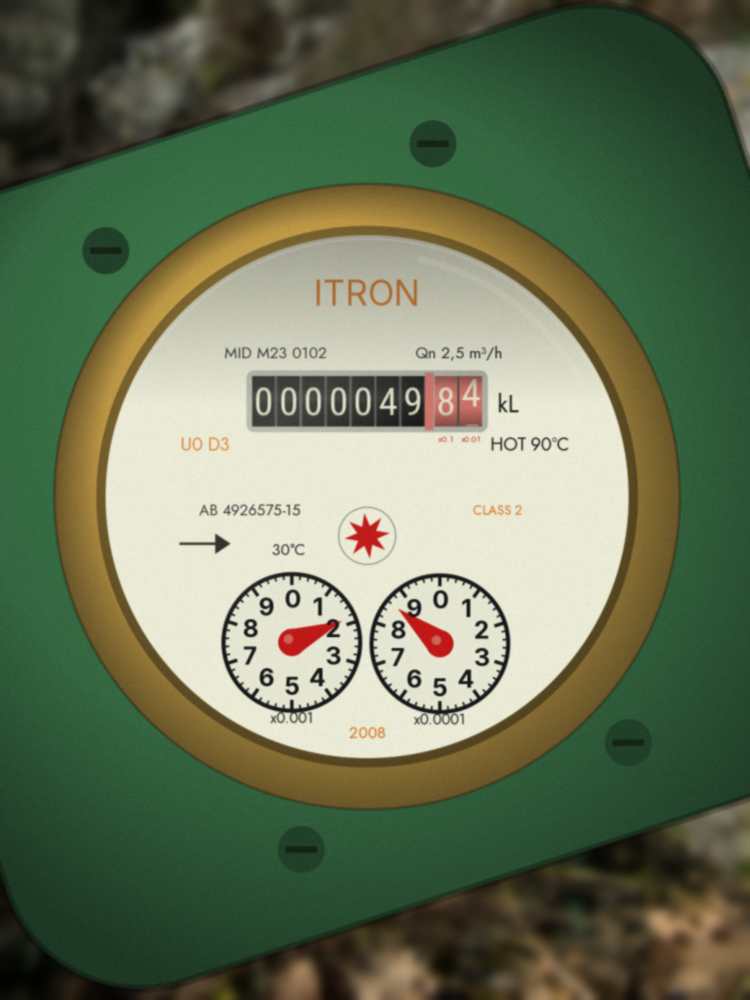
49.8418kL
